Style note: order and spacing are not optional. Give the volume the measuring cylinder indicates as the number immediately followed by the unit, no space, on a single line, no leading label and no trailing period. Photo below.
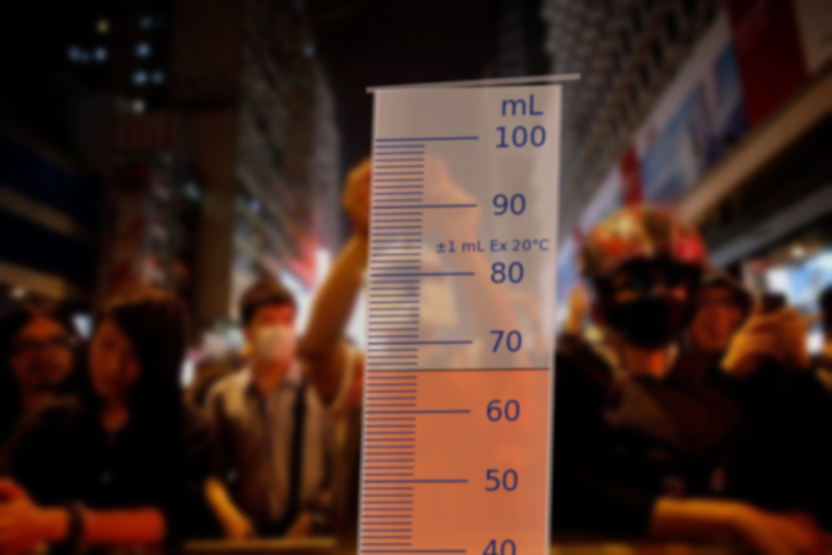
66mL
